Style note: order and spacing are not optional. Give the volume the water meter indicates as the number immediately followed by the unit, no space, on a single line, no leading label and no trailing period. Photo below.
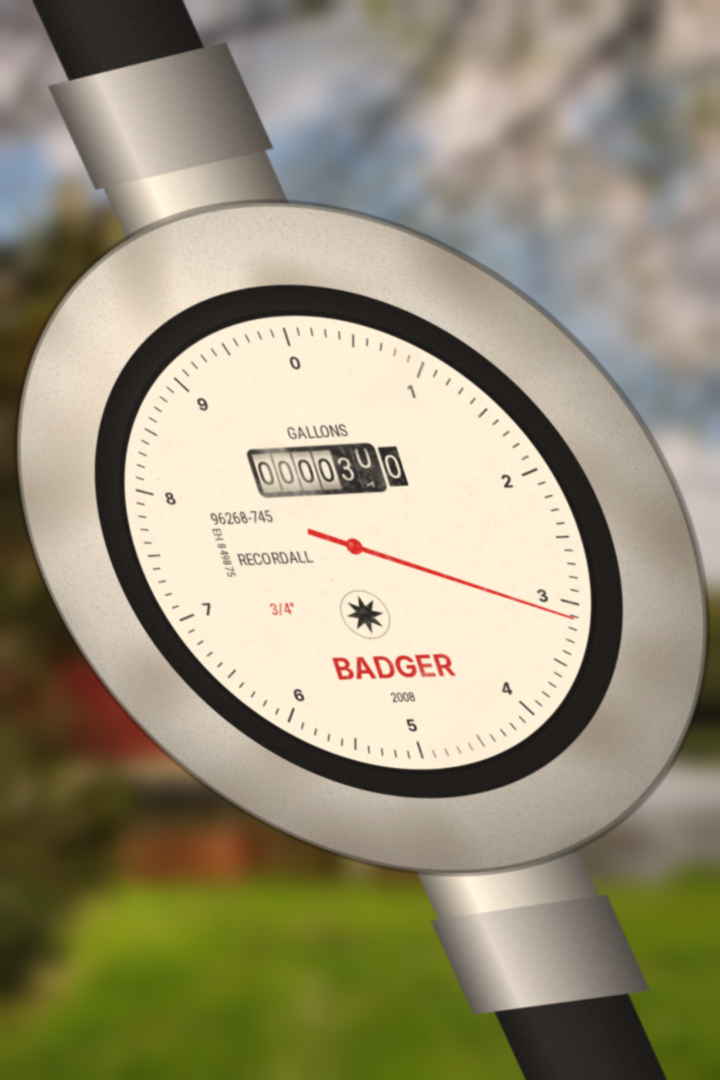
303.1gal
